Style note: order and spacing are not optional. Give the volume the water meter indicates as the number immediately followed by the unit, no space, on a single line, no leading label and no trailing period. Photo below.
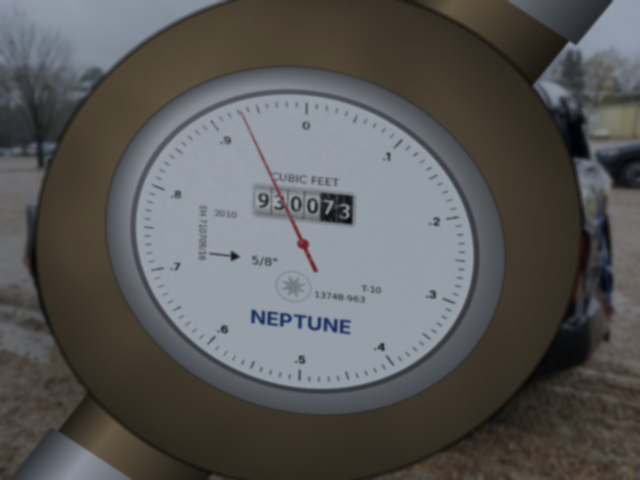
930072.93ft³
